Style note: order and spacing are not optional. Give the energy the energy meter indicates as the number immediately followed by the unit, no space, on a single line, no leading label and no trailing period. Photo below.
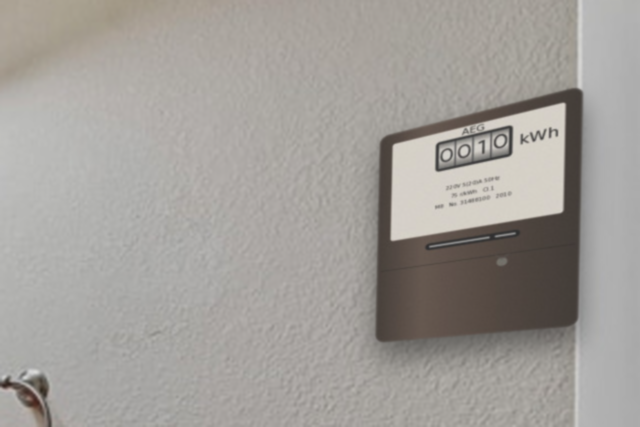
10kWh
